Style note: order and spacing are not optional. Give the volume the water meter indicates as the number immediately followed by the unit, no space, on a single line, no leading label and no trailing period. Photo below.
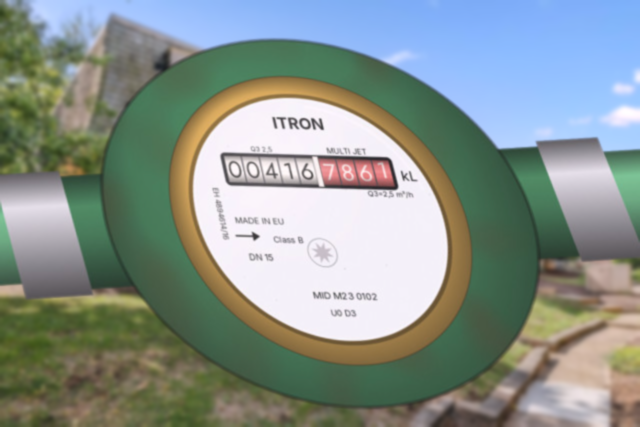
416.7861kL
